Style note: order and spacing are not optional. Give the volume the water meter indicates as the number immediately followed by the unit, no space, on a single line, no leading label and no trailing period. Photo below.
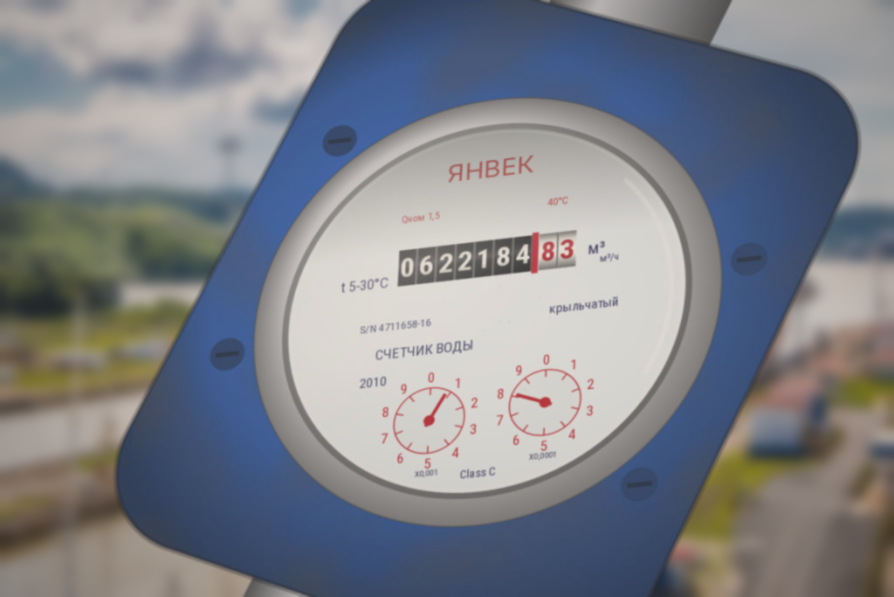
622184.8308m³
